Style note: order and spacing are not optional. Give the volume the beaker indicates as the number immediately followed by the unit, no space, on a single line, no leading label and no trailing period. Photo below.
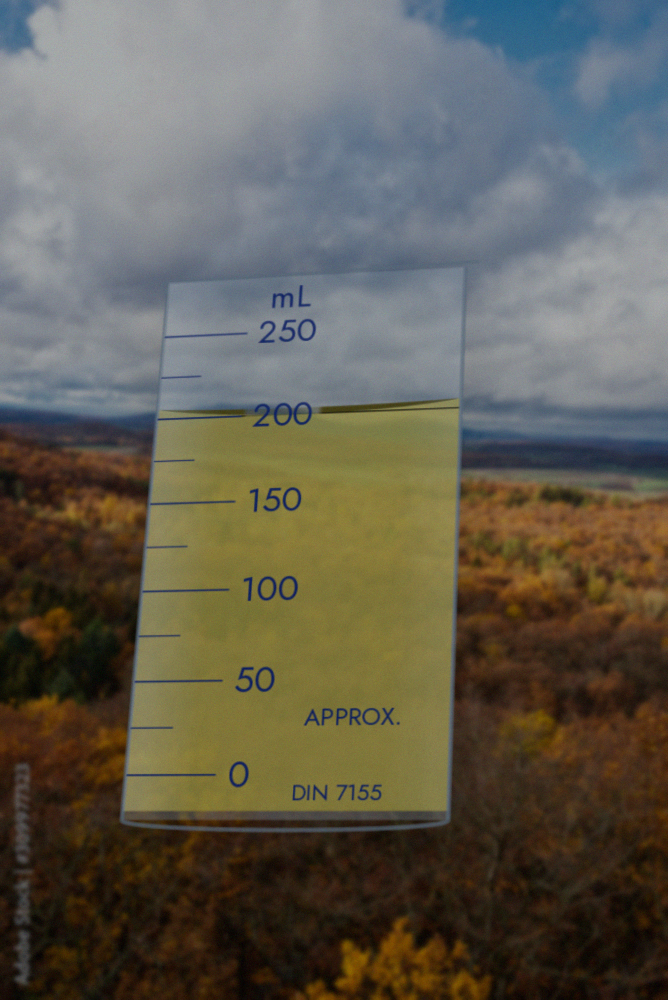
200mL
